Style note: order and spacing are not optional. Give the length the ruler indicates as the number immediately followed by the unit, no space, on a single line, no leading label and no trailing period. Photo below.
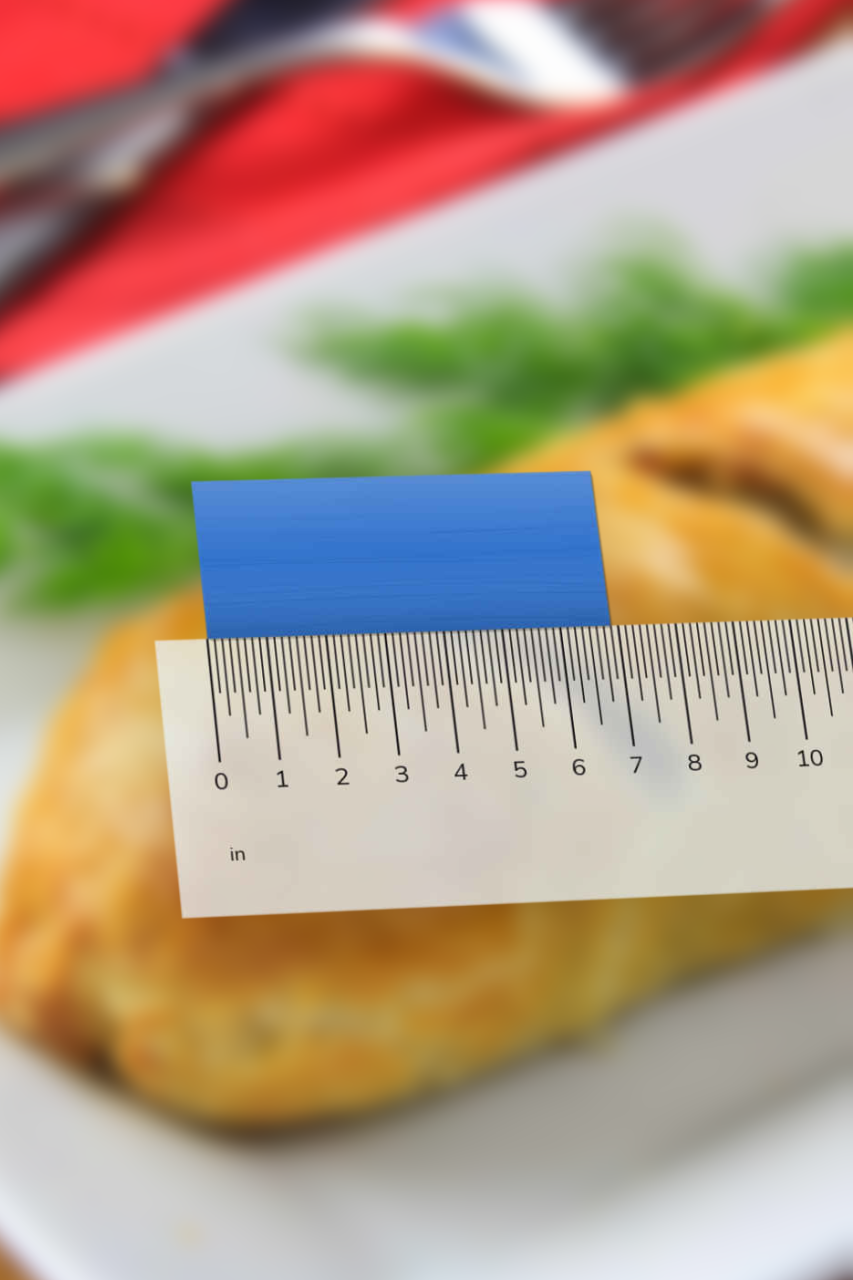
6.875in
